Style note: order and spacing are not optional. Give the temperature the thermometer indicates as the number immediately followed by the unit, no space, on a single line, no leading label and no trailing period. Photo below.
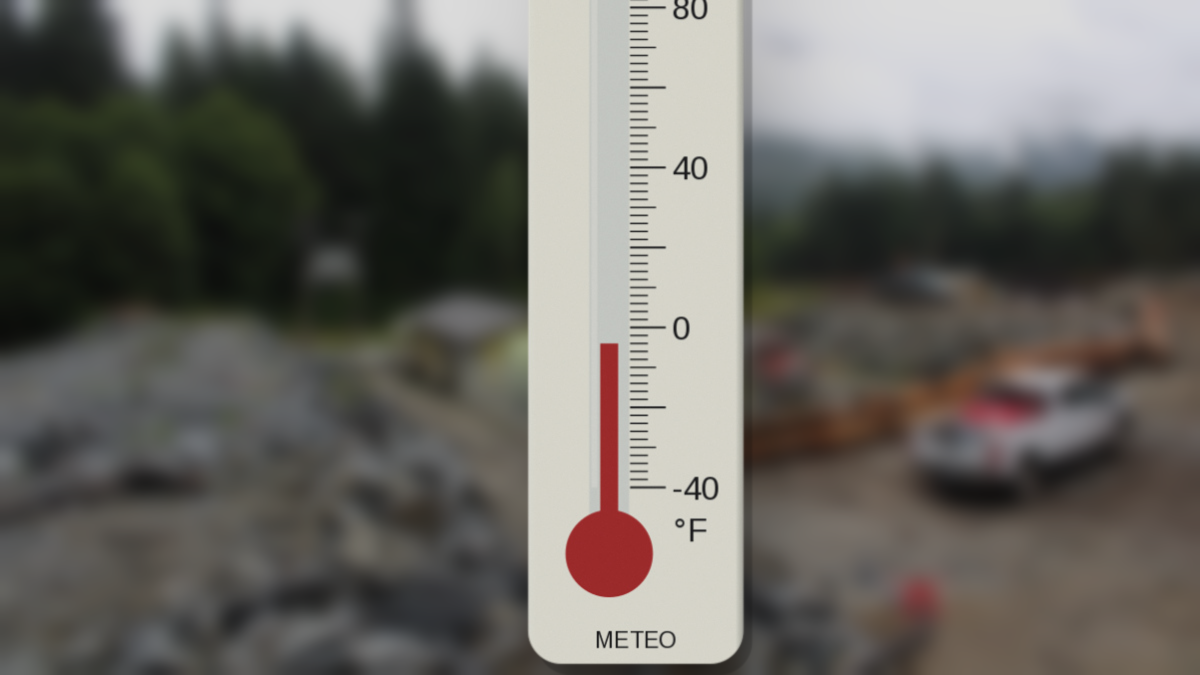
-4°F
